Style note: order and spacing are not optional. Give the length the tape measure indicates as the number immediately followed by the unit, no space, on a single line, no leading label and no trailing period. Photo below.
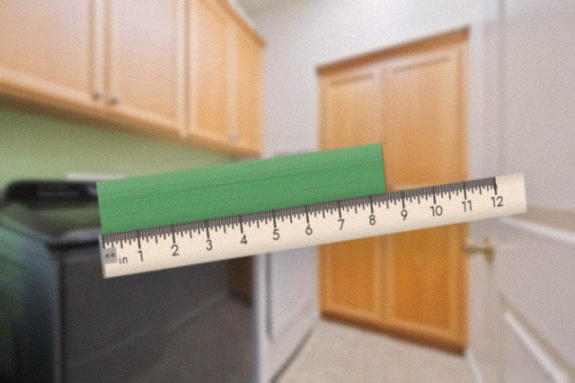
8.5in
